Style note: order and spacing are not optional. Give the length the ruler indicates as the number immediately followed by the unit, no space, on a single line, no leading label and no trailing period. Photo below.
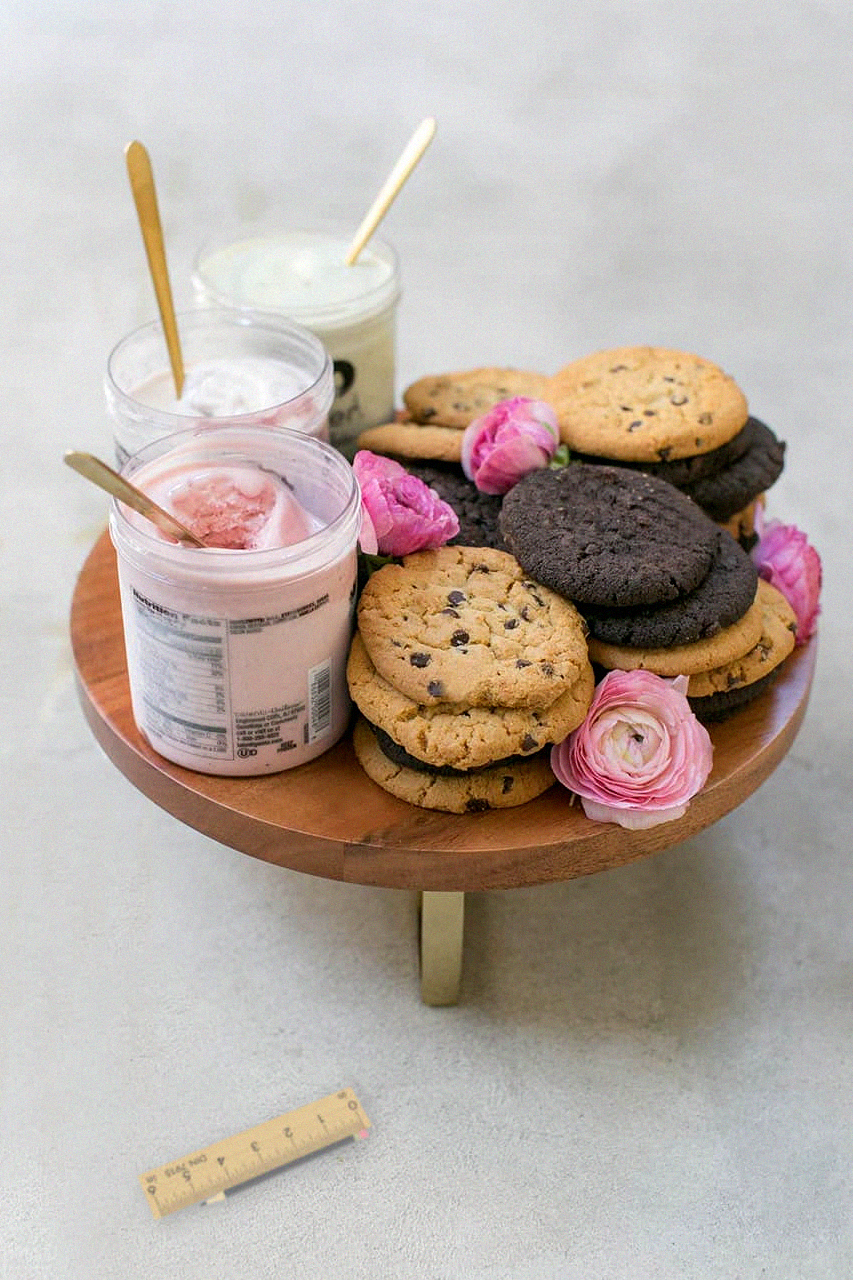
5in
